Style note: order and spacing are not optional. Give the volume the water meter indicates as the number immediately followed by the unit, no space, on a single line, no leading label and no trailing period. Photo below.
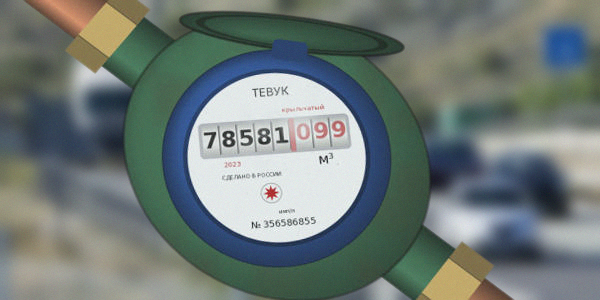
78581.099m³
